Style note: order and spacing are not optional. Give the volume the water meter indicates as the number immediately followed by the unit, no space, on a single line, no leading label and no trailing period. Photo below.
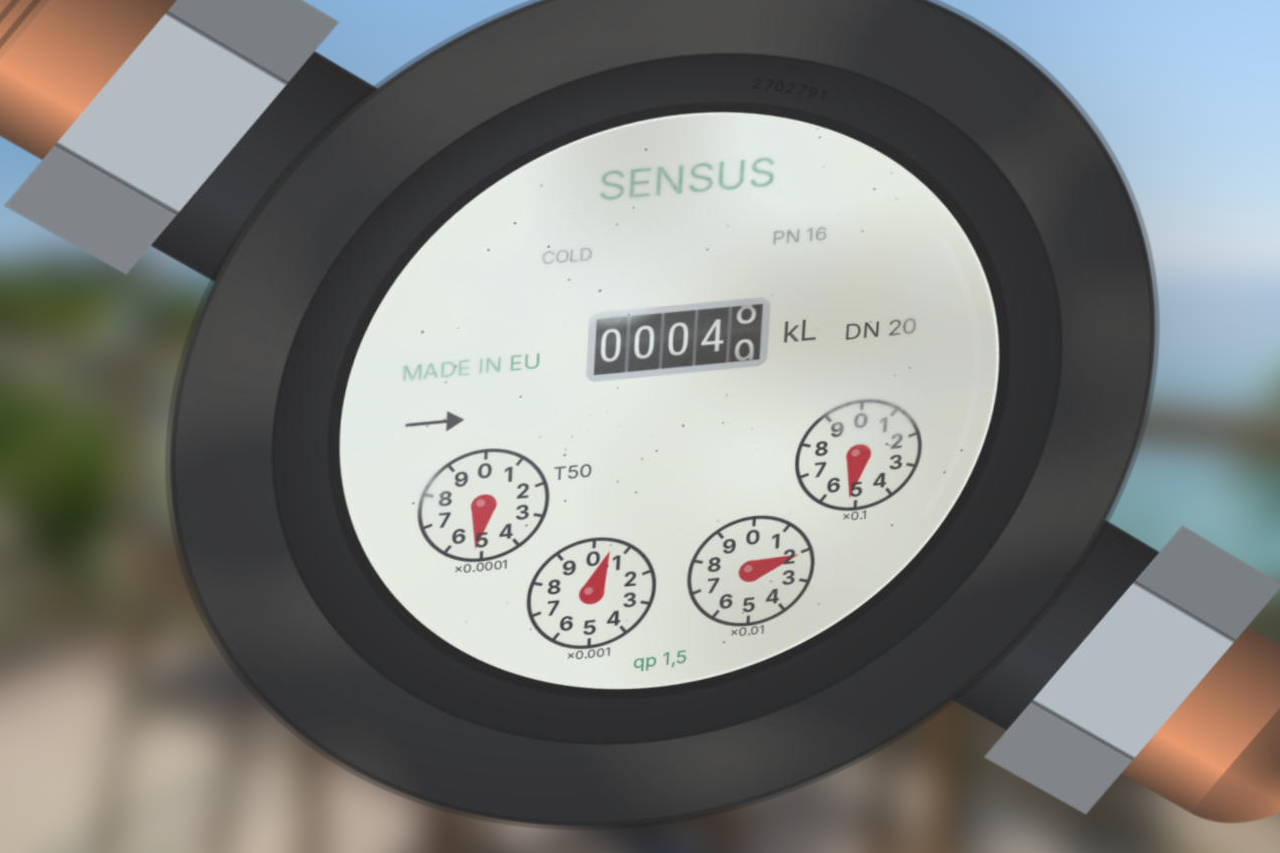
48.5205kL
